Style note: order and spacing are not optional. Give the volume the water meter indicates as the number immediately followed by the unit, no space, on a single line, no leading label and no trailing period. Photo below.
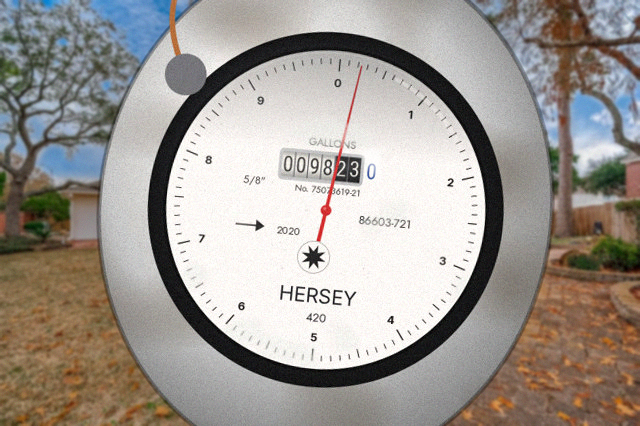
98230.2gal
